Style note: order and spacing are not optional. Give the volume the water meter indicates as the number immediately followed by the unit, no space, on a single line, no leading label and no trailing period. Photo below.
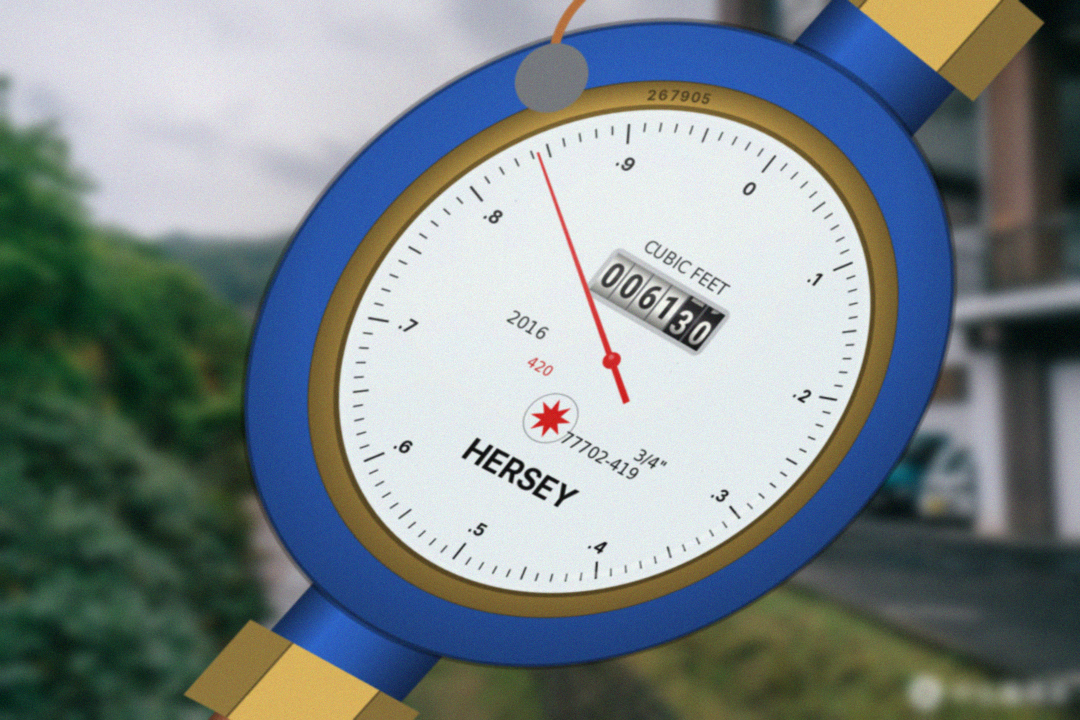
6129.84ft³
